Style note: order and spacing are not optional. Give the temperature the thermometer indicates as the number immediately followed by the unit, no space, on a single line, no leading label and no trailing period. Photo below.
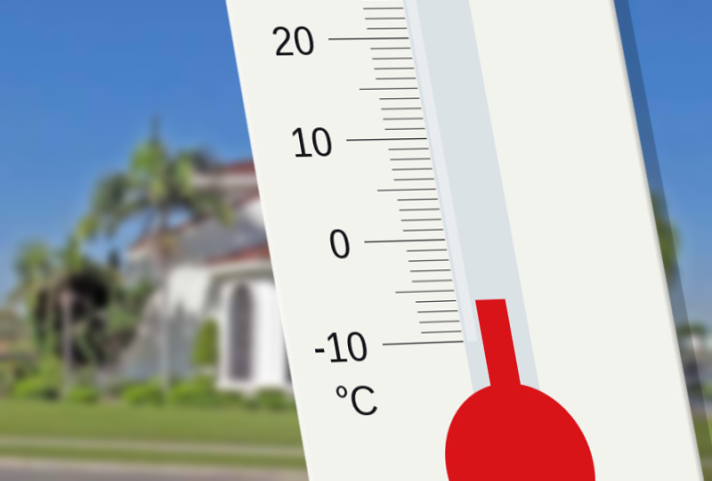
-6°C
